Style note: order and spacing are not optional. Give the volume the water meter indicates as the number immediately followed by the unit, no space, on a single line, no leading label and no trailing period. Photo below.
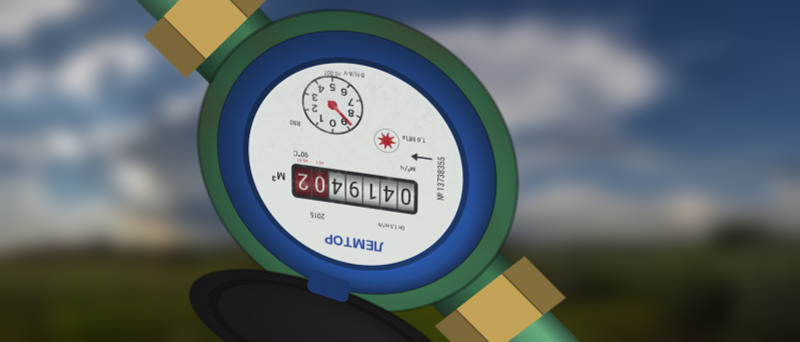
4194.028m³
